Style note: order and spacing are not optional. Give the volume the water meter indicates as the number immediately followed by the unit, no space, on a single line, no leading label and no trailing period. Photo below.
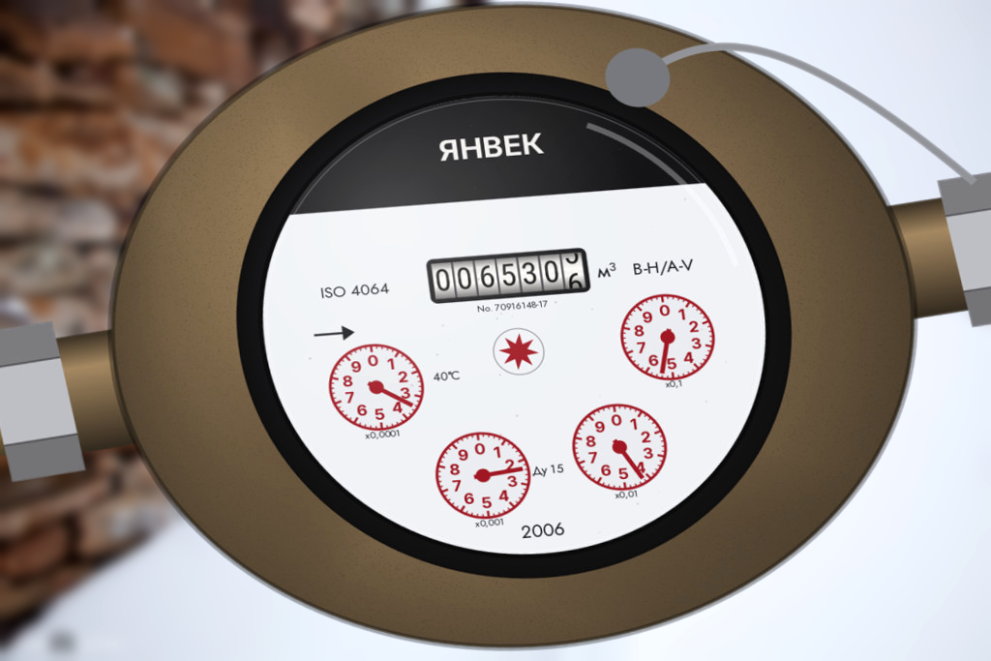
65305.5423m³
